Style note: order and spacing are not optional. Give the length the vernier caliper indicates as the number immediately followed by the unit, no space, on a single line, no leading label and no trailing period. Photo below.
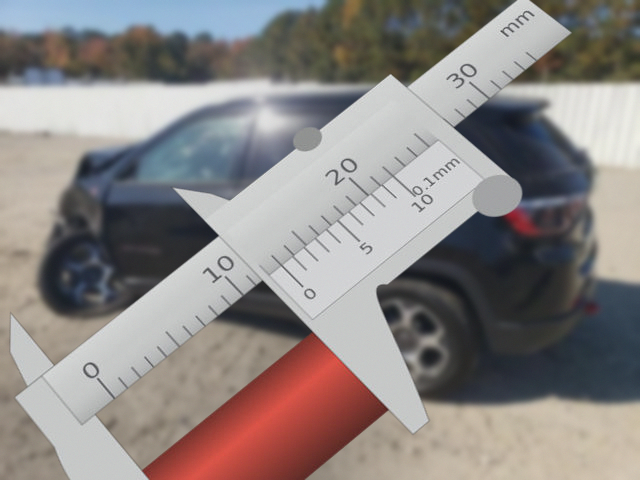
13.0mm
